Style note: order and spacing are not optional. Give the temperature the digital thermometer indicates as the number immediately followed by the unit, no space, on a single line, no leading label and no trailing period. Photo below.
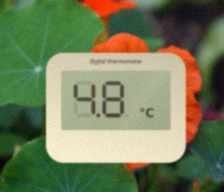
4.8°C
